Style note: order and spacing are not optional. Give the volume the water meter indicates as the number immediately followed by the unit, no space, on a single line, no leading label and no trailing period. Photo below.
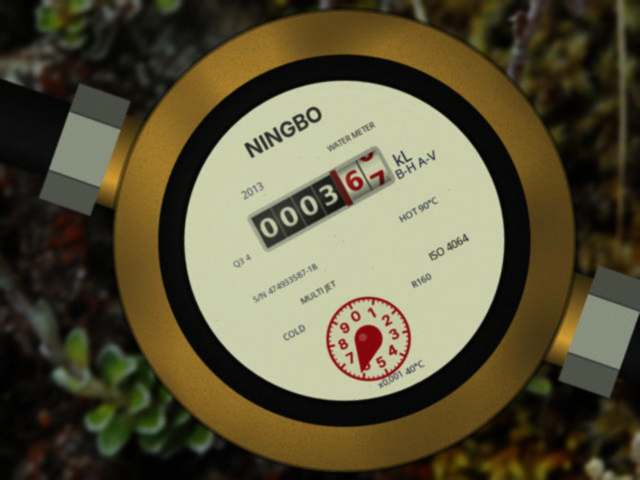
3.666kL
